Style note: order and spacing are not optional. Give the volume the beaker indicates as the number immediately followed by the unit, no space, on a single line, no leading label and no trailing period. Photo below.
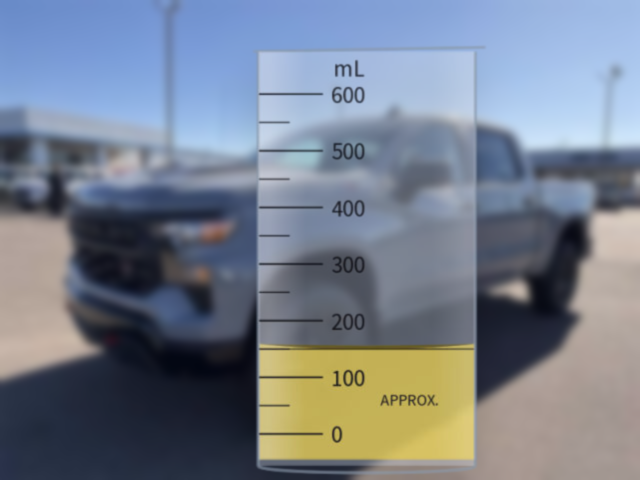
150mL
